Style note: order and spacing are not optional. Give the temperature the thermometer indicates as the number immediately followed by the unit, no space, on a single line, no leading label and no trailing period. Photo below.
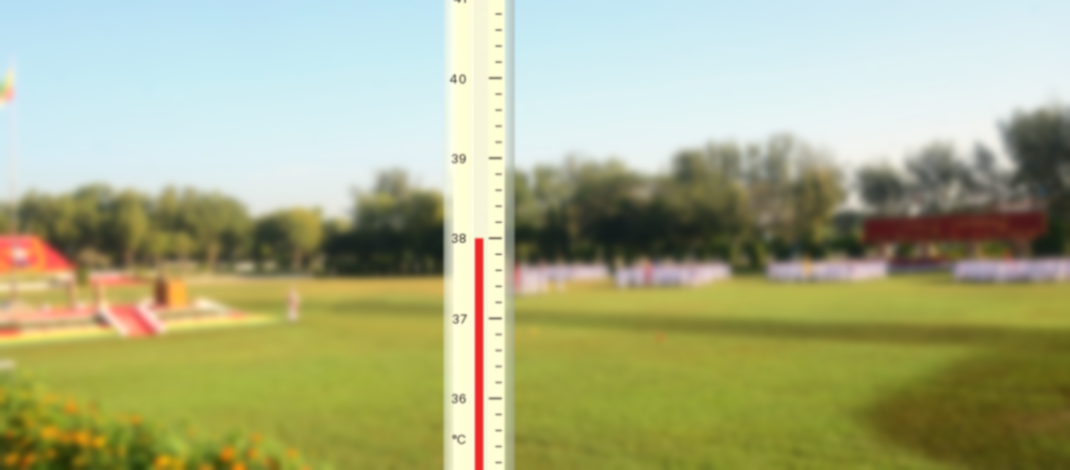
38°C
